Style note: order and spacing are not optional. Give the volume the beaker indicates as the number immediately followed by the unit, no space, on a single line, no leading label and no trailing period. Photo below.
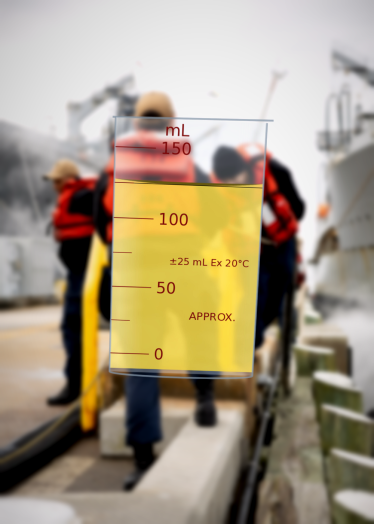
125mL
